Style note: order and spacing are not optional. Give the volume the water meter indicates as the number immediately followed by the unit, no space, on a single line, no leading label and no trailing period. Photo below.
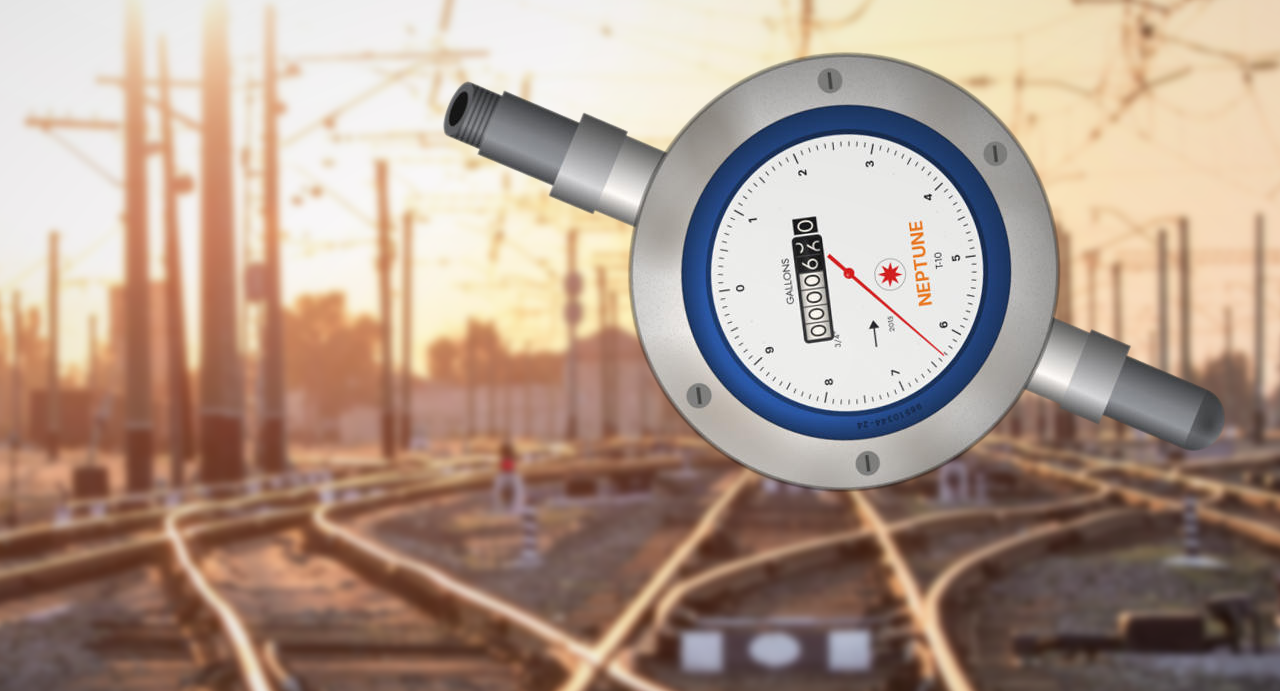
656.3gal
